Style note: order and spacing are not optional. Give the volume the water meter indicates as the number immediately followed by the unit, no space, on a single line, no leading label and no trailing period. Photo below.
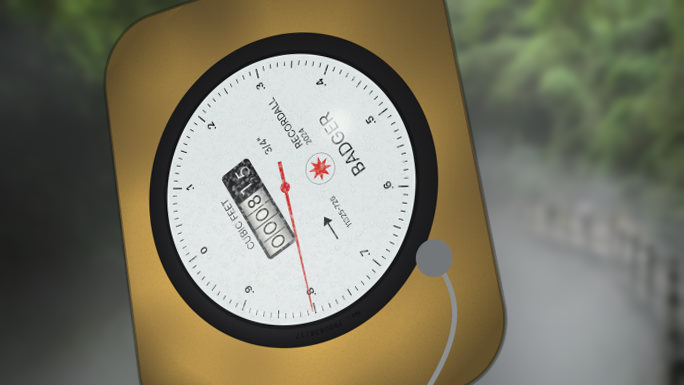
814.80ft³
